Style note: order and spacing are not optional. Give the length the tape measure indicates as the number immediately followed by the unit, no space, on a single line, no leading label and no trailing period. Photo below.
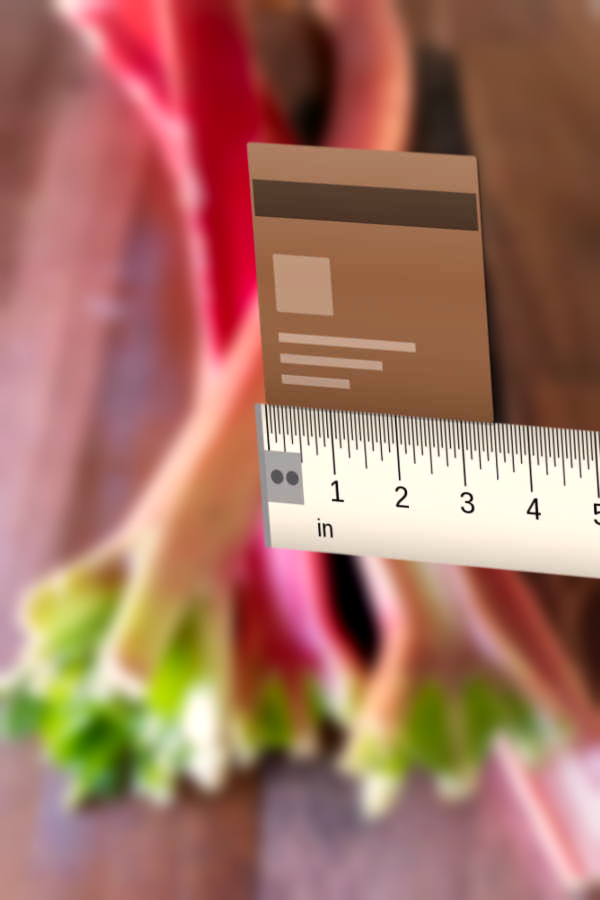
3.5in
